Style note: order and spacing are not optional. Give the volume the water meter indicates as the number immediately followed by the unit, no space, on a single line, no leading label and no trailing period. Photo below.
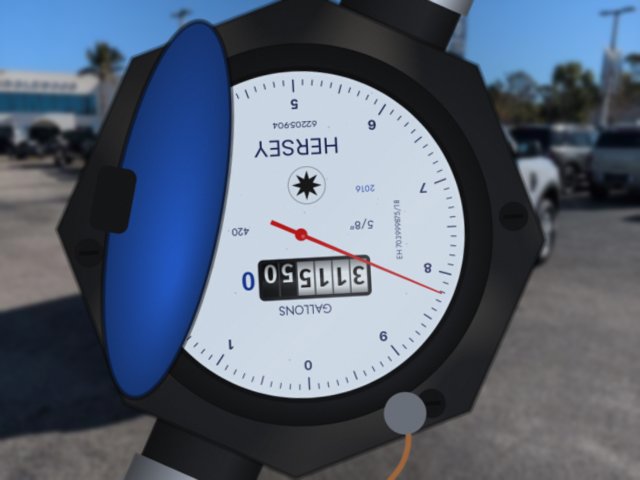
3115498.2gal
